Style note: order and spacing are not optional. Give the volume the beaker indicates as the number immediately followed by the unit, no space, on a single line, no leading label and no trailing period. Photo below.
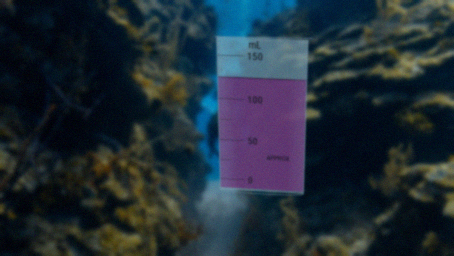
125mL
